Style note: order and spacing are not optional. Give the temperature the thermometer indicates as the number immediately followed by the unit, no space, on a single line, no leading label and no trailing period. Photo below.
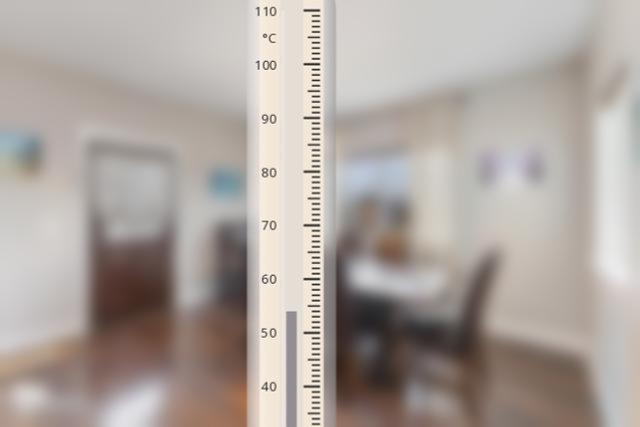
54°C
